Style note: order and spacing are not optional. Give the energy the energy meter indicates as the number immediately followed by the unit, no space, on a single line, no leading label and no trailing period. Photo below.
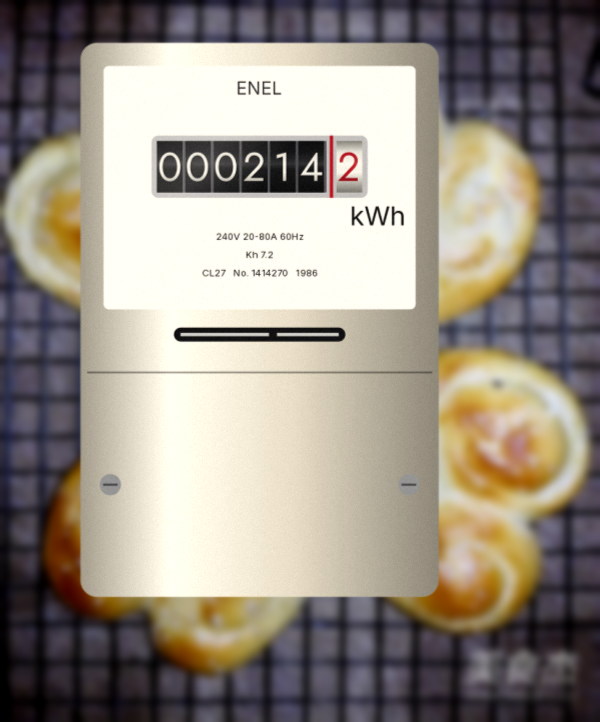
214.2kWh
